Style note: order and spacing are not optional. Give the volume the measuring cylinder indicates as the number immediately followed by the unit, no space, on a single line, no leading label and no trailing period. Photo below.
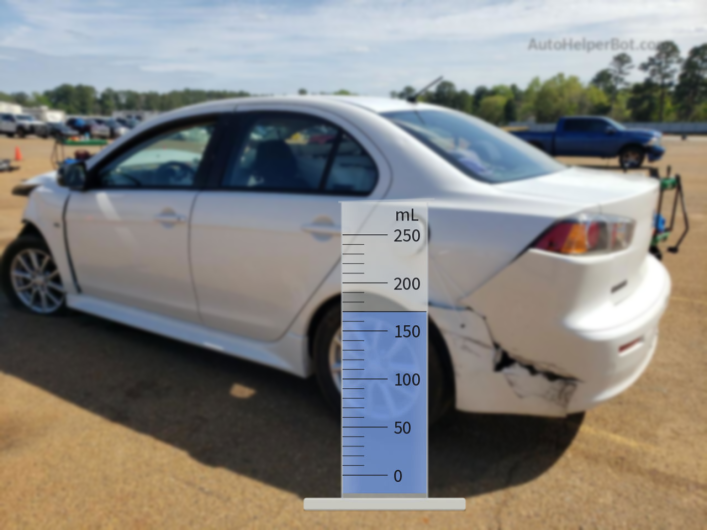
170mL
